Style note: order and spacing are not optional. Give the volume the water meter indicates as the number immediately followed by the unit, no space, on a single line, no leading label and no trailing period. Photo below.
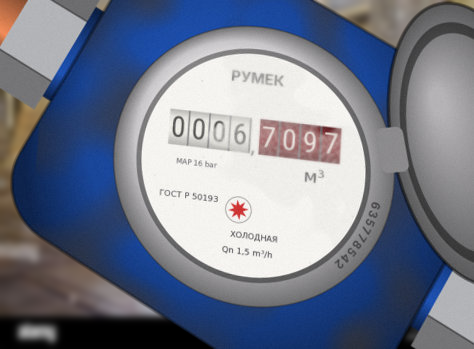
6.7097m³
